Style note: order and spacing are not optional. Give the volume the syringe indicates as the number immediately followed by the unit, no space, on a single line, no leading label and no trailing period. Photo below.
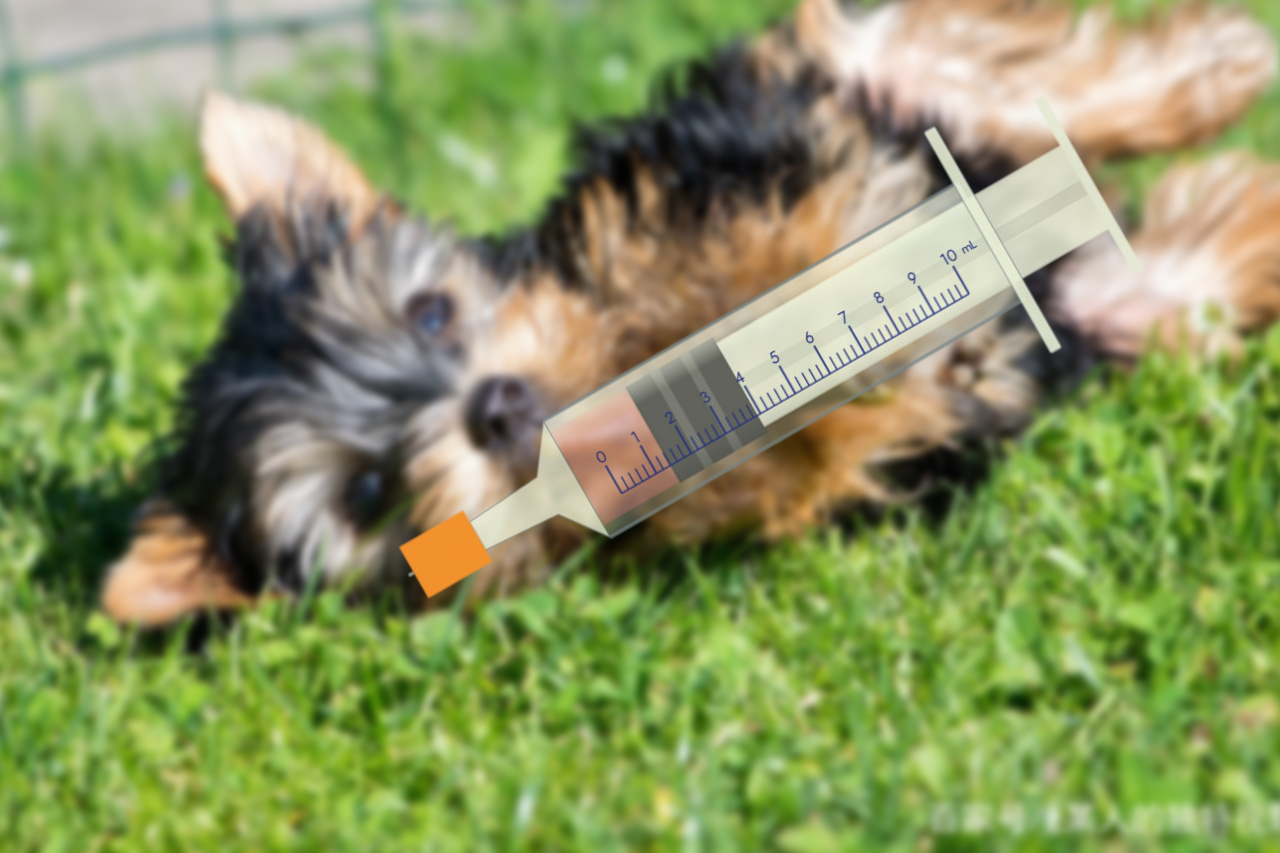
1.4mL
